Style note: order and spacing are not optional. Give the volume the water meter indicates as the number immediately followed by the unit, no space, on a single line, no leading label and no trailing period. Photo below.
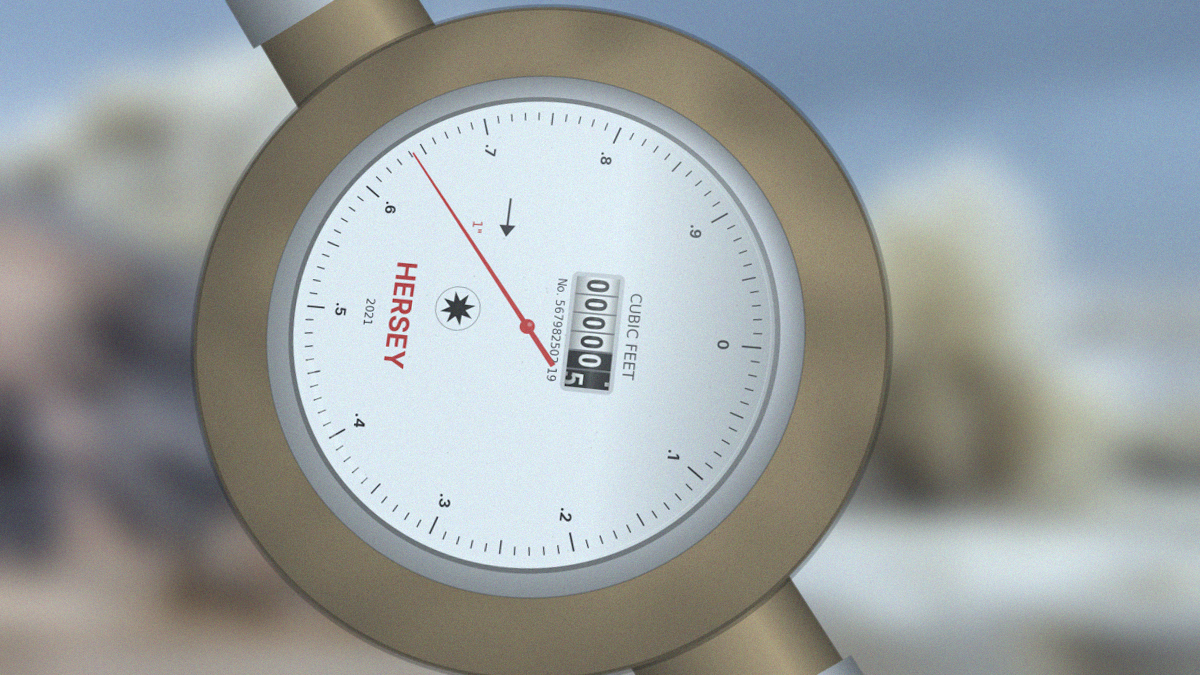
4.64ft³
